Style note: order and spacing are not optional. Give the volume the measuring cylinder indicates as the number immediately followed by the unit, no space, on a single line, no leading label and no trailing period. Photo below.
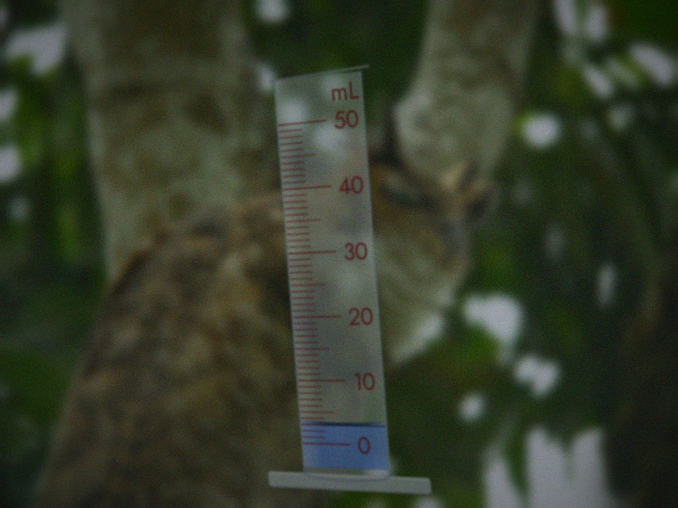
3mL
